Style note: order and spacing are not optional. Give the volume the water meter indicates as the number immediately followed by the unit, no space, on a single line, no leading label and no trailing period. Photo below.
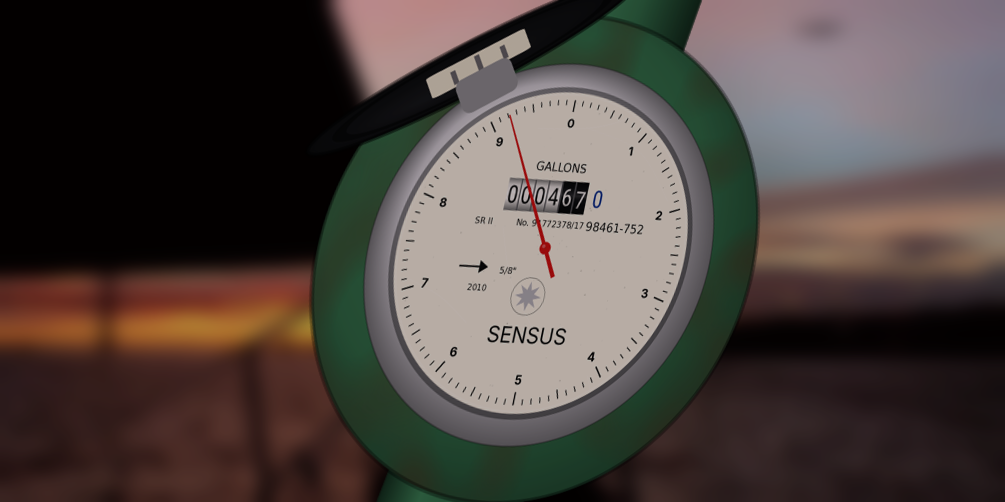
4669.2gal
